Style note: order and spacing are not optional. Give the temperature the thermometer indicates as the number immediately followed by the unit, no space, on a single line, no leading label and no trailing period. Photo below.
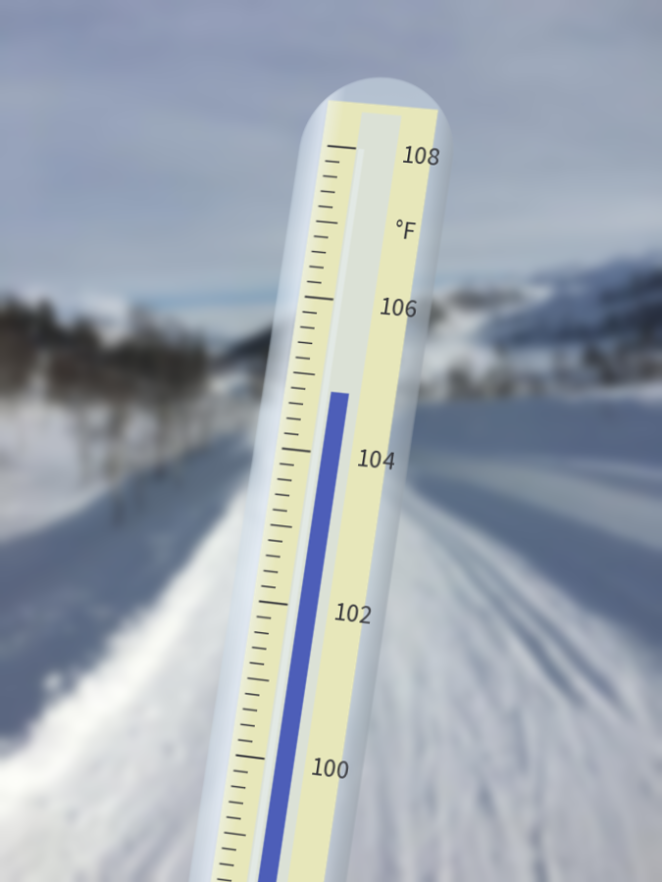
104.8°F
